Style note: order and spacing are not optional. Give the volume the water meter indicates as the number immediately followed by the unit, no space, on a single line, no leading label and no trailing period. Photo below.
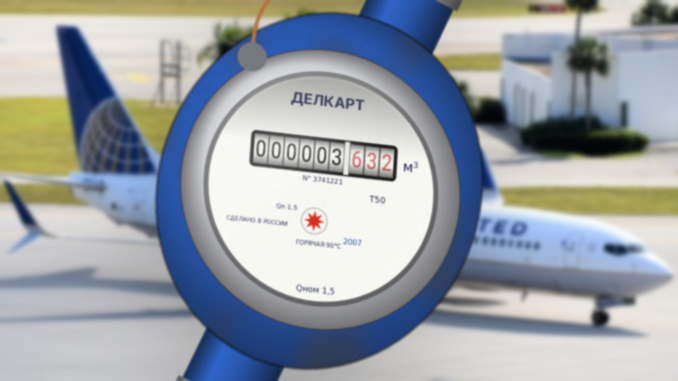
3.632m³
